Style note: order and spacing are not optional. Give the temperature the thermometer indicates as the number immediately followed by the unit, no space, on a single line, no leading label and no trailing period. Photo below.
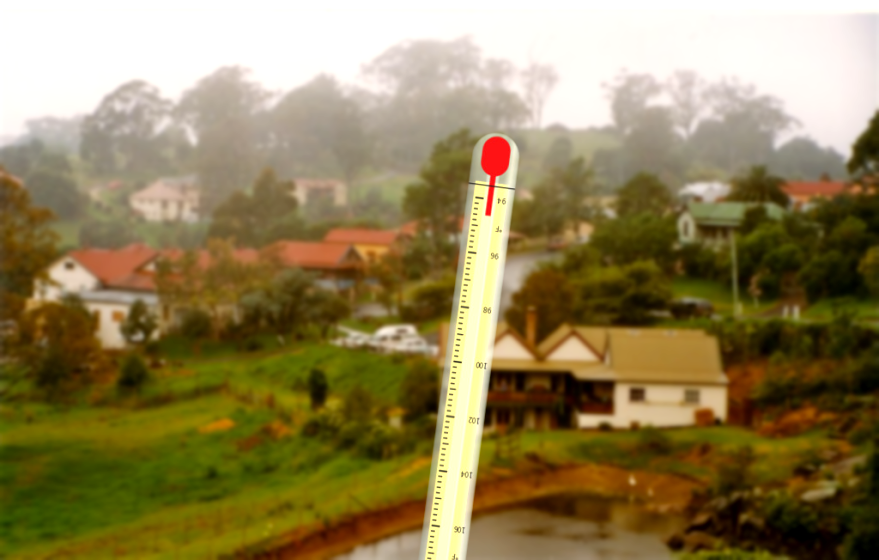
94.6°F
